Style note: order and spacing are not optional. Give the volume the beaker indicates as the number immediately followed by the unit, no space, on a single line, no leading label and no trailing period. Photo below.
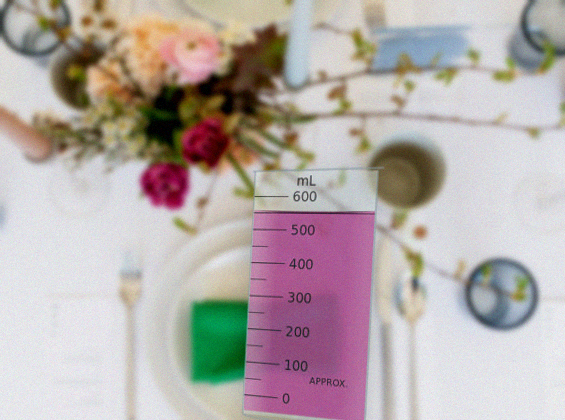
550mL
